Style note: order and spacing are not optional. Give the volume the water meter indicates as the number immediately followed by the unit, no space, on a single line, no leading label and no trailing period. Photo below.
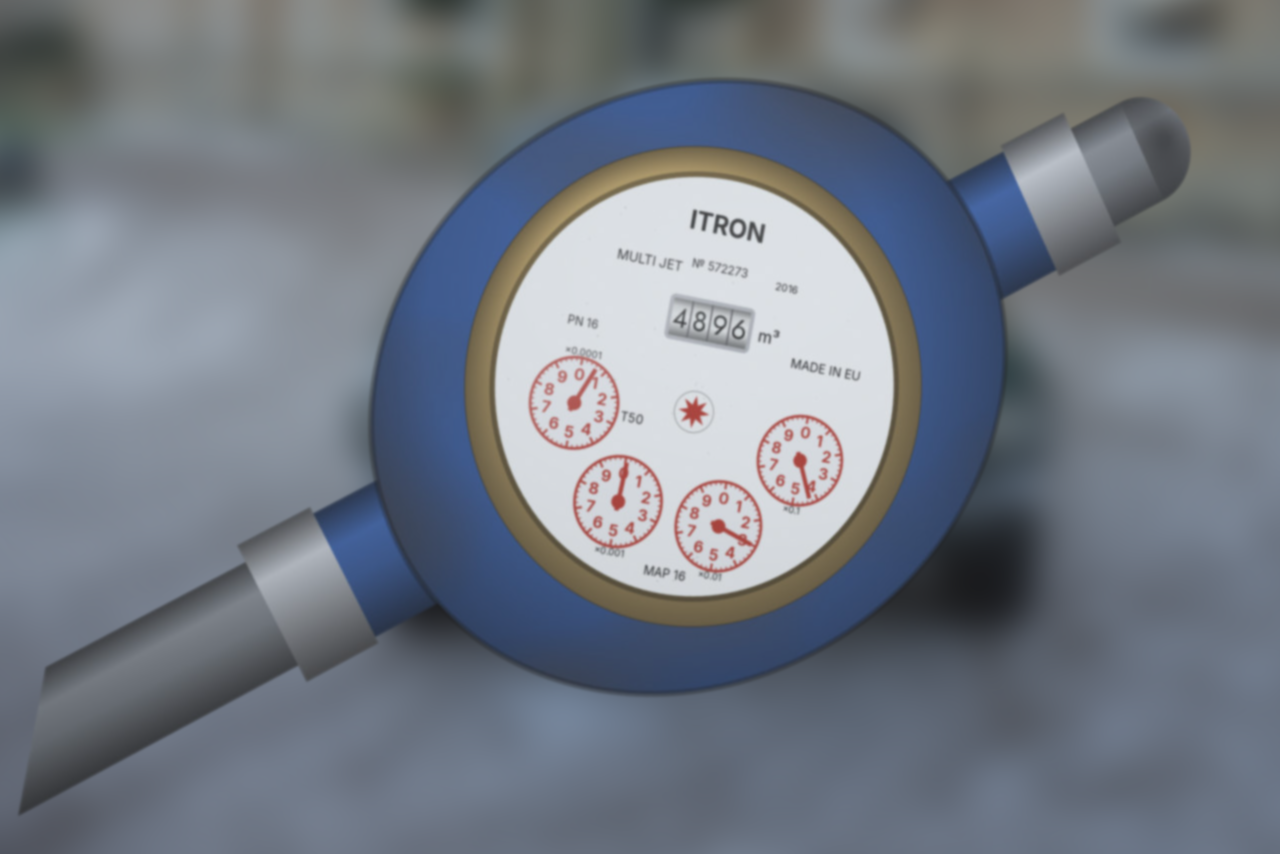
4896.4300m³
